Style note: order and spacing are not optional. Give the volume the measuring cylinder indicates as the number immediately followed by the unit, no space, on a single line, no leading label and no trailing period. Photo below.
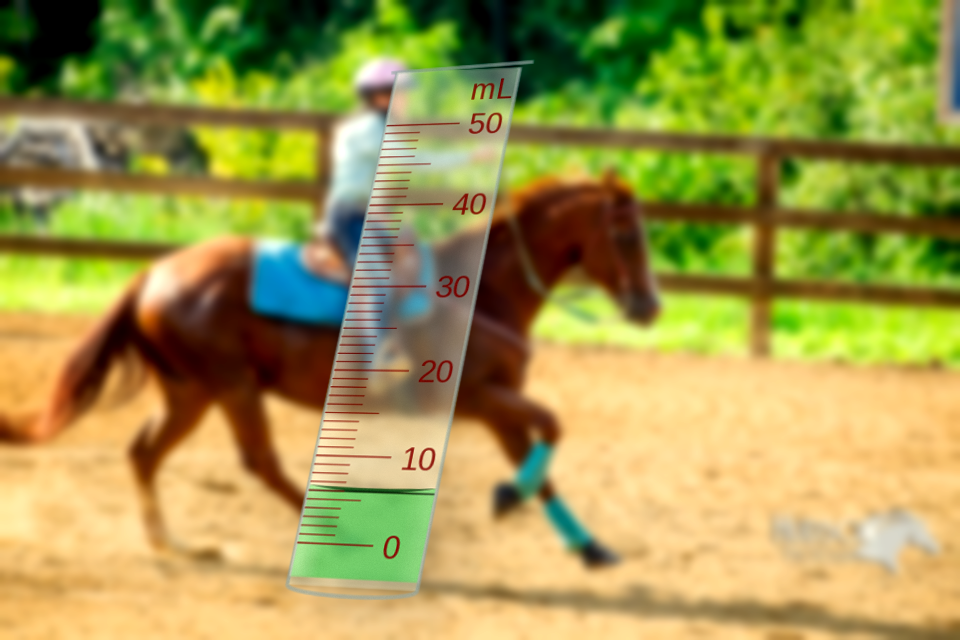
6mL
